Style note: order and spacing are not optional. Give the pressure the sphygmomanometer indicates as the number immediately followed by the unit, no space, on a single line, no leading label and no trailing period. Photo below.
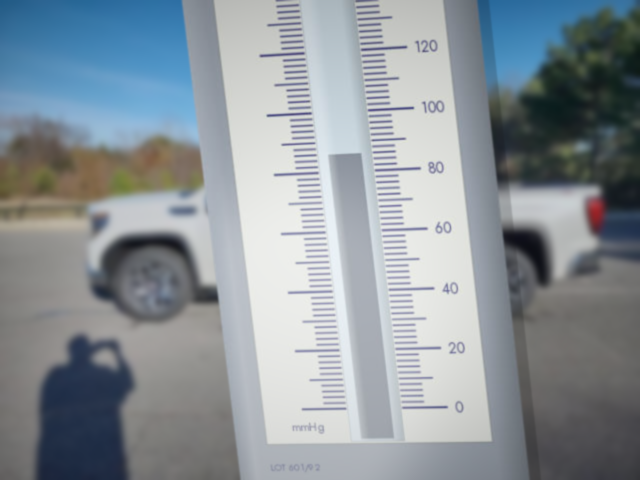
86mmHg
